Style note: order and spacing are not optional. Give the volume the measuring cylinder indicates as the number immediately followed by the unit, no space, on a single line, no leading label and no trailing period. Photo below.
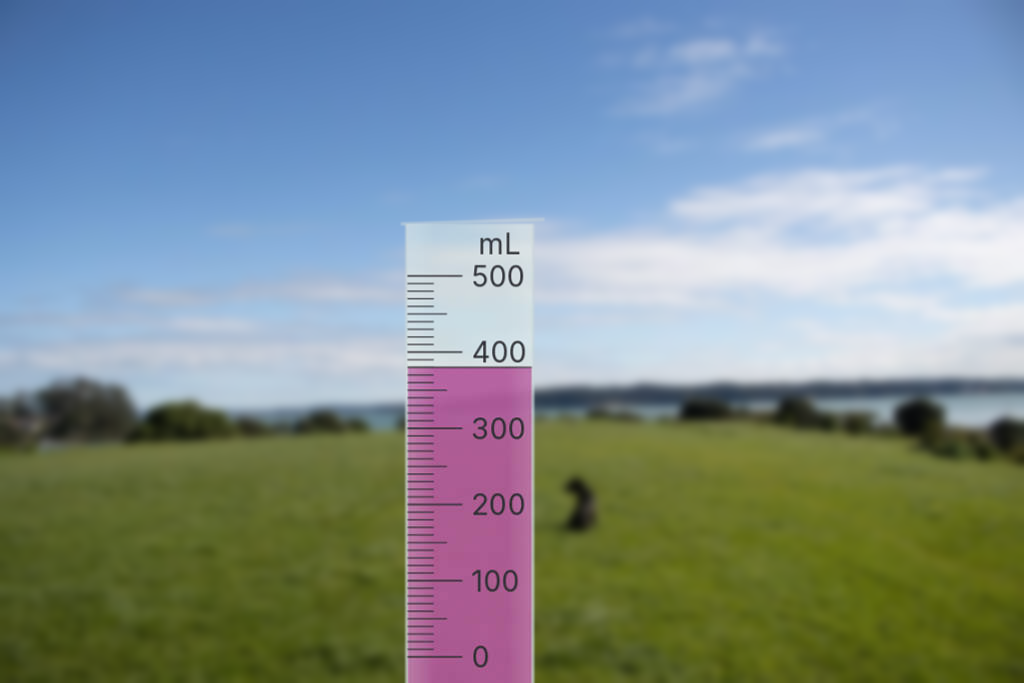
380mL
